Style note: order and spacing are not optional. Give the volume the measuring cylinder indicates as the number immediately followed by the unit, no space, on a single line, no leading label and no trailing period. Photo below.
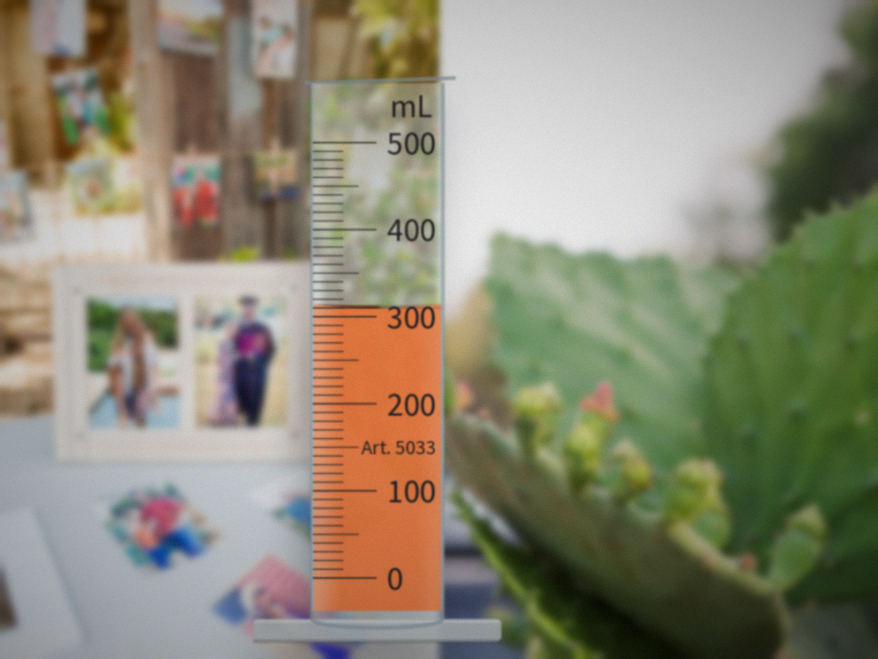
310mL
